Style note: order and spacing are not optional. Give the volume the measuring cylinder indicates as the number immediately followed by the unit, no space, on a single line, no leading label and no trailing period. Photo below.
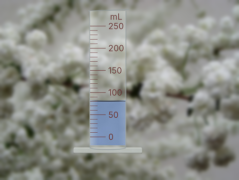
80mL
